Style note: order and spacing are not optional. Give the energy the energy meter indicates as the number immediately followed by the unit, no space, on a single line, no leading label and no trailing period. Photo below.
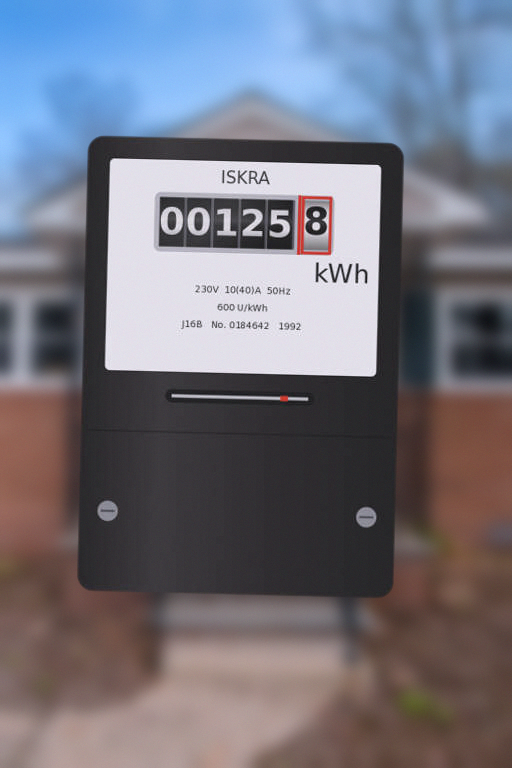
125.8kWh
